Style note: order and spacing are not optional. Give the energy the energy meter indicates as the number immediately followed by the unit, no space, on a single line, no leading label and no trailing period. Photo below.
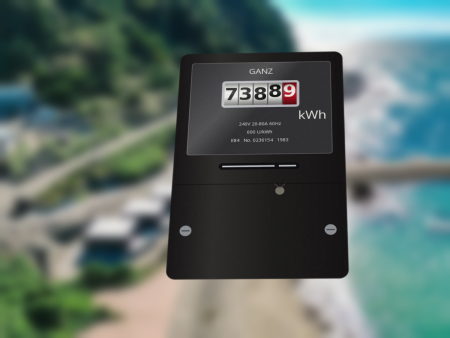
7388.9kWh
